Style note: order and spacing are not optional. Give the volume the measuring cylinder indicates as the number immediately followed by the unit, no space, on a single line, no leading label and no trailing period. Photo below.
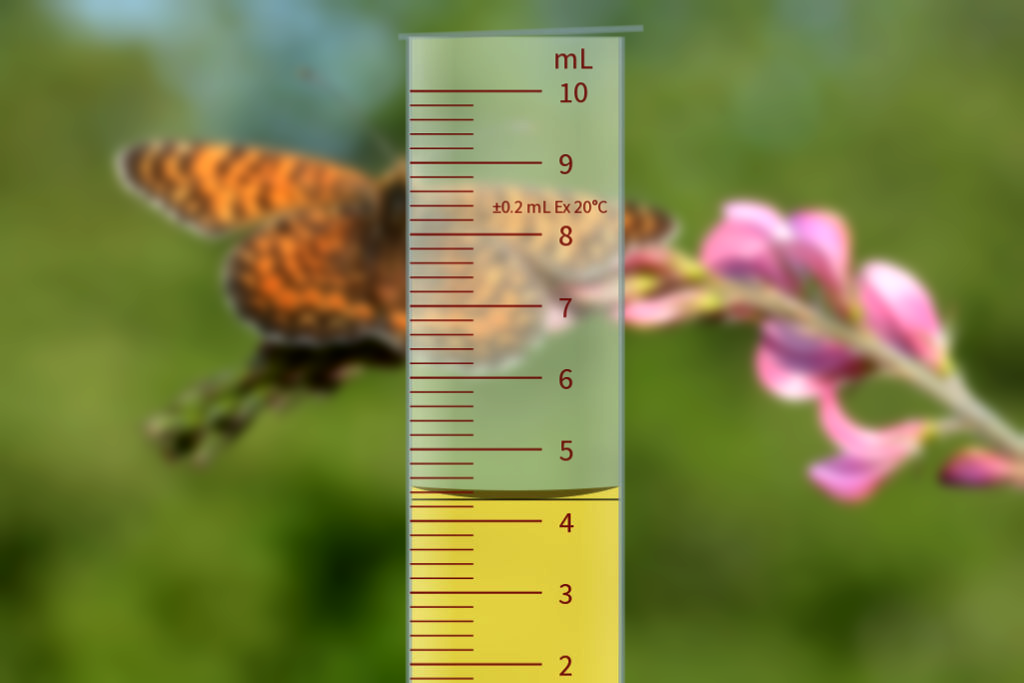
4.3mL
